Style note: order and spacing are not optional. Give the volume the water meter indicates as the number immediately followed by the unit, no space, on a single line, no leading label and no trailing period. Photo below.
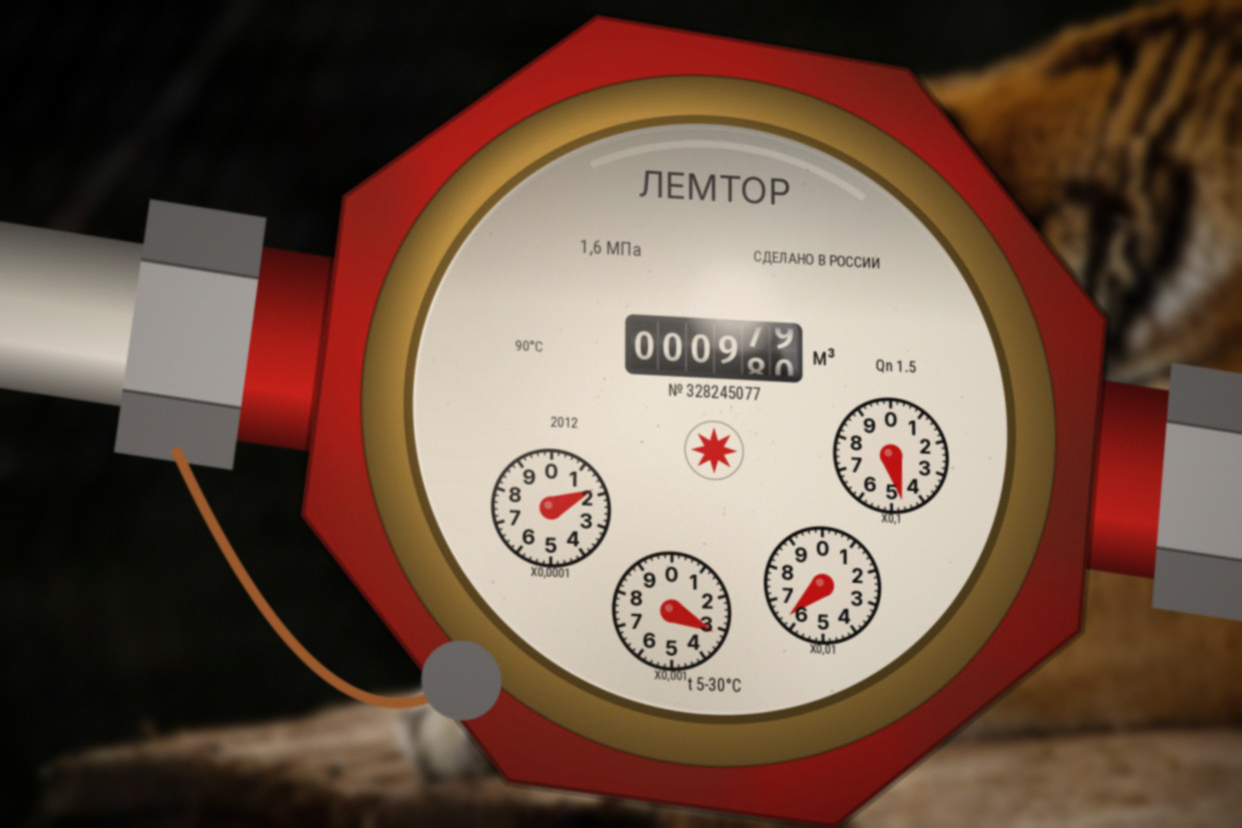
979.4631m³
